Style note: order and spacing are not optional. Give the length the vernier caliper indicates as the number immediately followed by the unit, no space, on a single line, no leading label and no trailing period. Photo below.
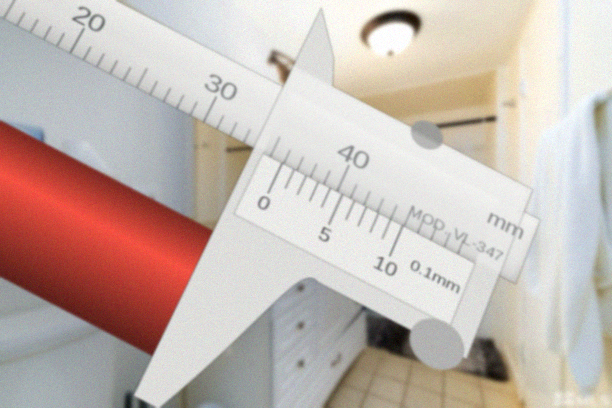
35.9mm
